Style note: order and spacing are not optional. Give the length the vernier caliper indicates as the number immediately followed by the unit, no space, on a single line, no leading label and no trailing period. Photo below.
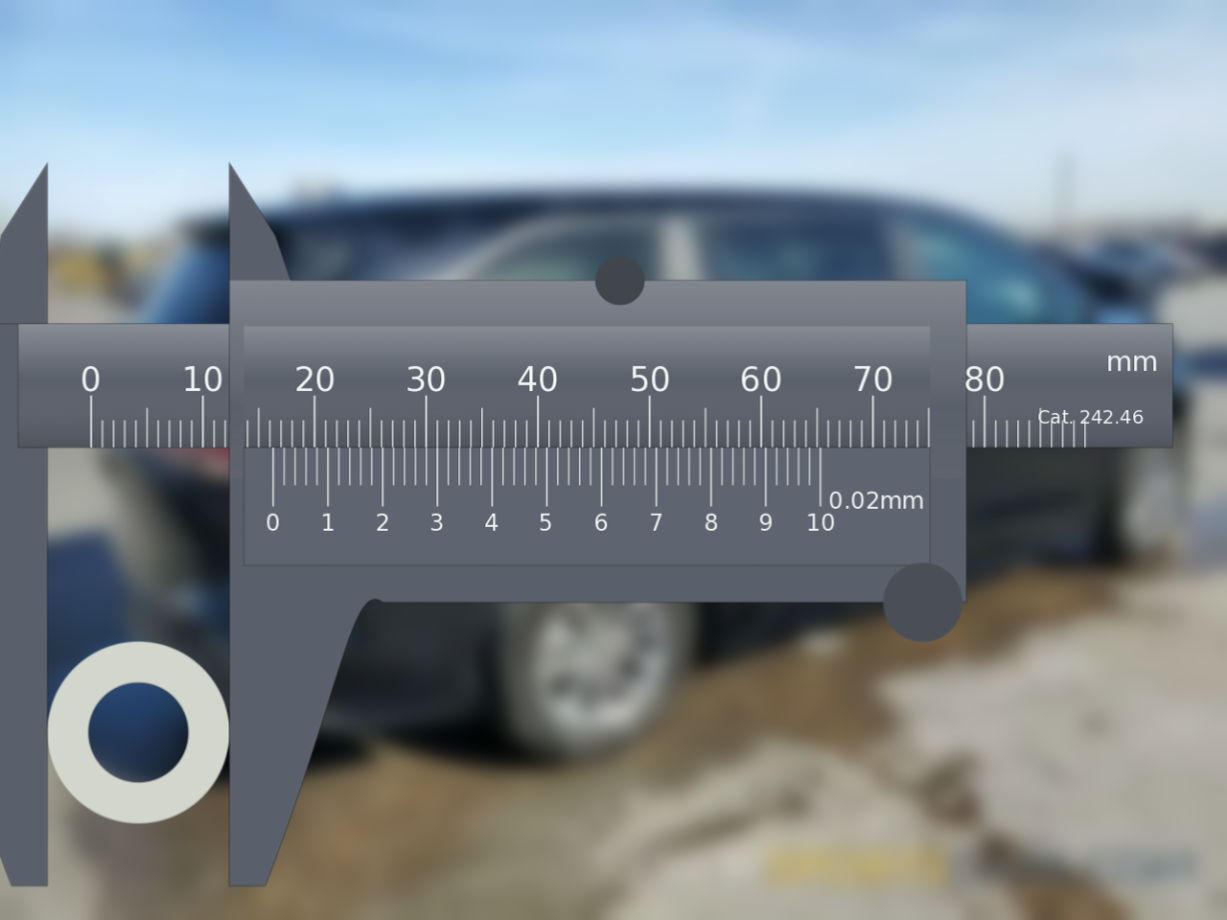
16.3mm
